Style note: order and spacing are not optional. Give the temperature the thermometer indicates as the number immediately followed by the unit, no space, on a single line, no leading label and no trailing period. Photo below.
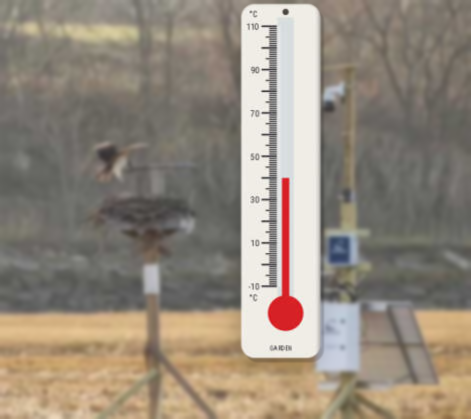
40°C
